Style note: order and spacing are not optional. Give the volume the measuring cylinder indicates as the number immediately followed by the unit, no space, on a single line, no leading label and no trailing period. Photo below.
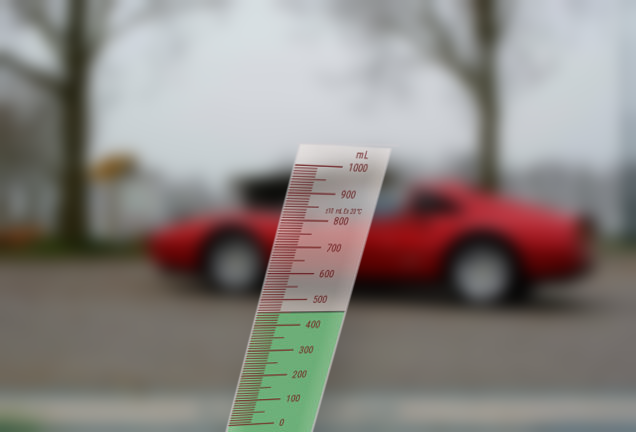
450mL
